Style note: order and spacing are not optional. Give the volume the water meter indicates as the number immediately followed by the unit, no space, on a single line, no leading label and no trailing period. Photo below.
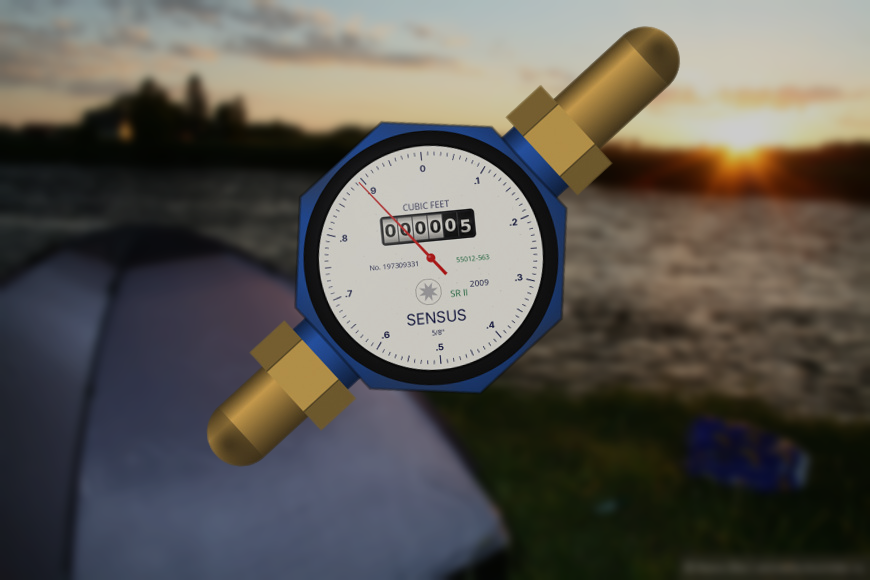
4.89ft³
